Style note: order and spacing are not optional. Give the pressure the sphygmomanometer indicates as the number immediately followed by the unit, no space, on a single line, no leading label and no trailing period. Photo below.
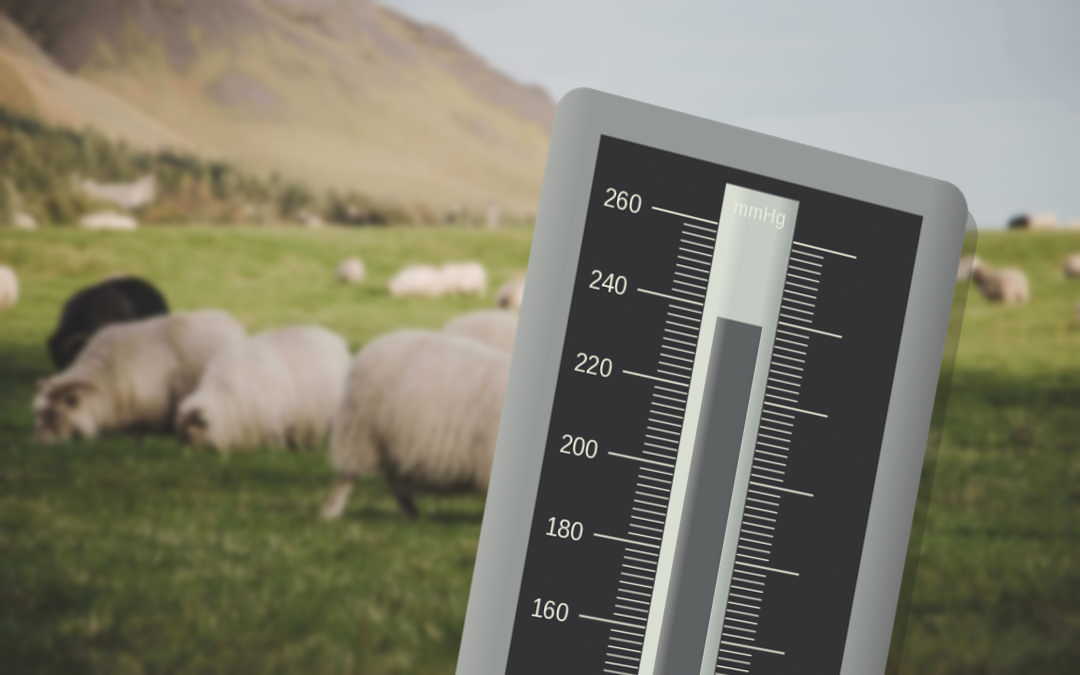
238mmHg
